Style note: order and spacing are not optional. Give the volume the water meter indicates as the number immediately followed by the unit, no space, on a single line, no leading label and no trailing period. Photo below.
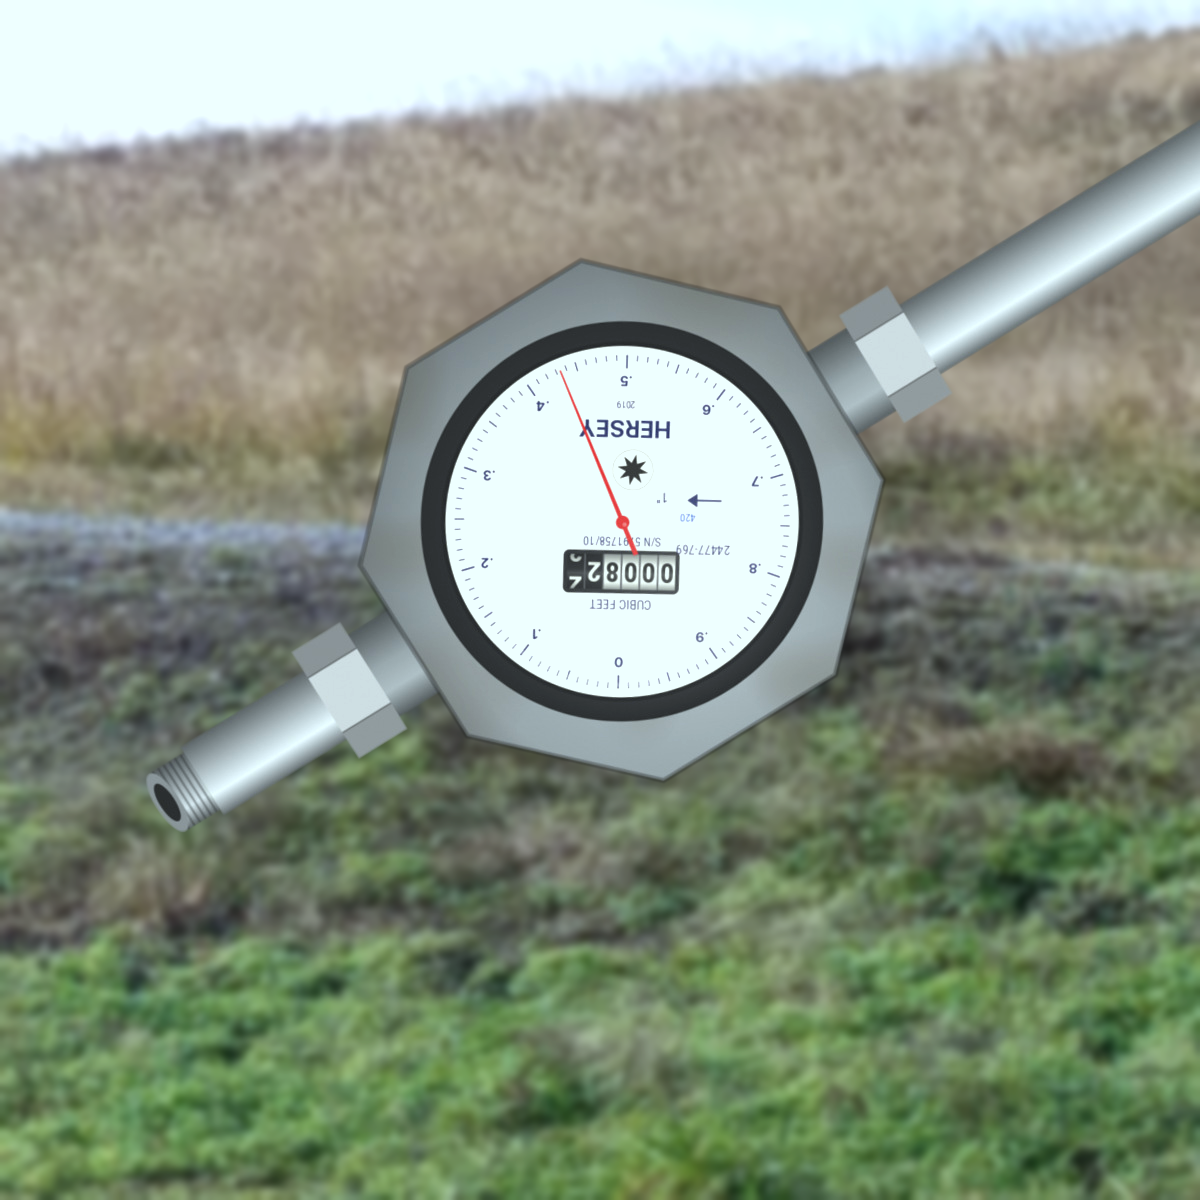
822.43ft³
